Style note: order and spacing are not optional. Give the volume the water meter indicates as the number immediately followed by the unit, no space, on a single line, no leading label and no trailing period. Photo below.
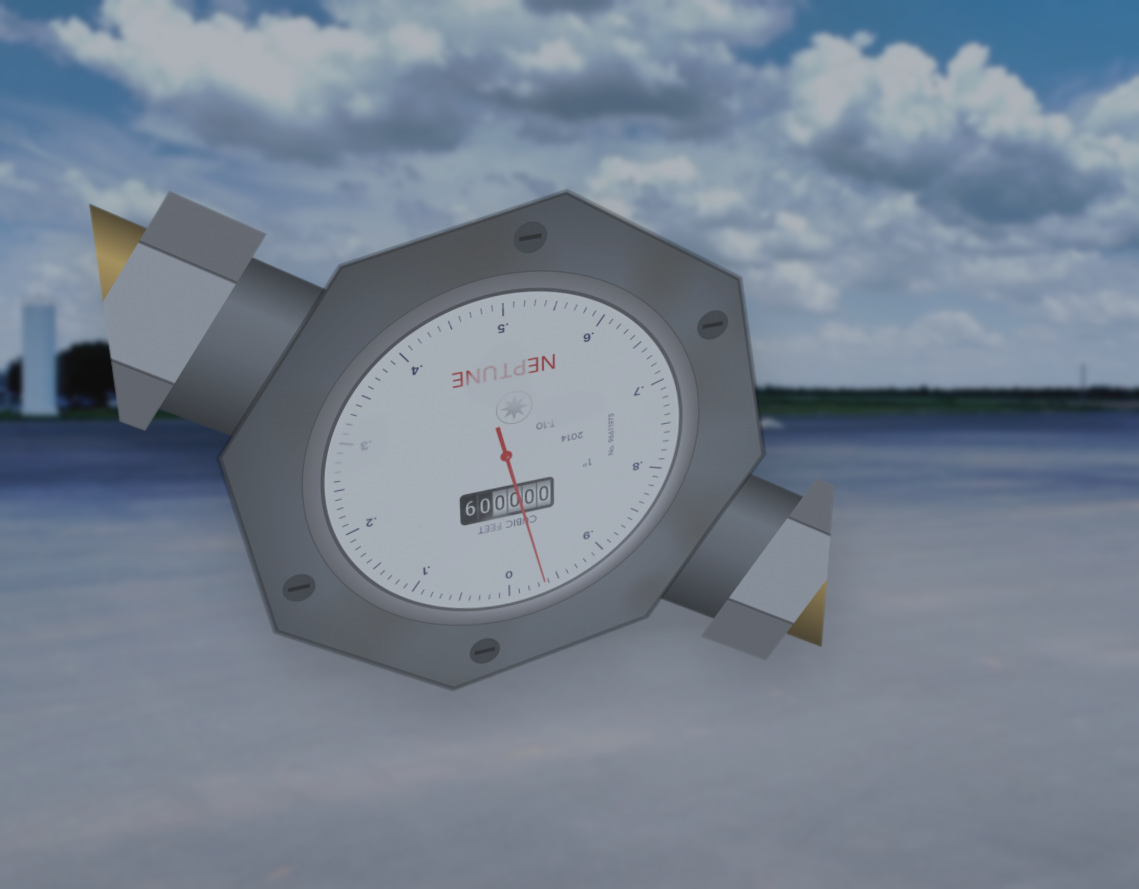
8.96ft³
